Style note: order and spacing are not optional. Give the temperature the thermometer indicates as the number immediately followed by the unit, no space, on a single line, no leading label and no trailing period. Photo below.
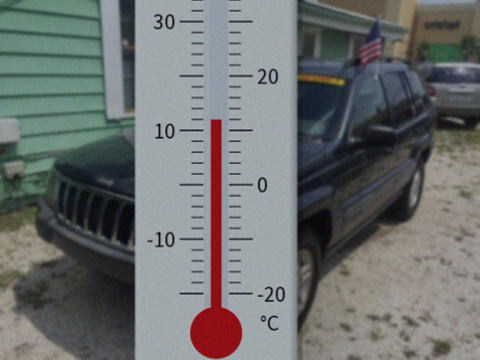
12°C
